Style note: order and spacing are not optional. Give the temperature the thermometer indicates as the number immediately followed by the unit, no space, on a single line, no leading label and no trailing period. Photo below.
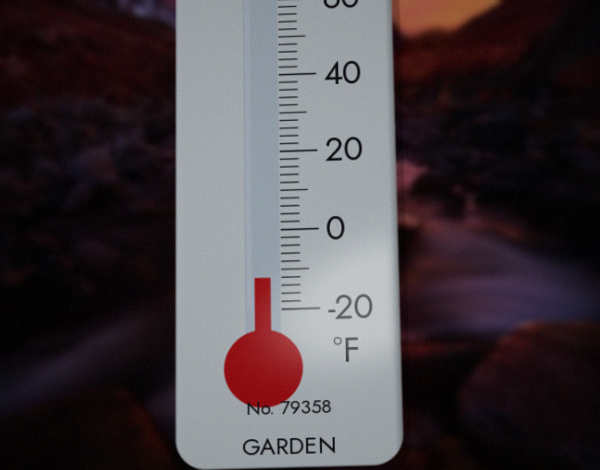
-12°F
